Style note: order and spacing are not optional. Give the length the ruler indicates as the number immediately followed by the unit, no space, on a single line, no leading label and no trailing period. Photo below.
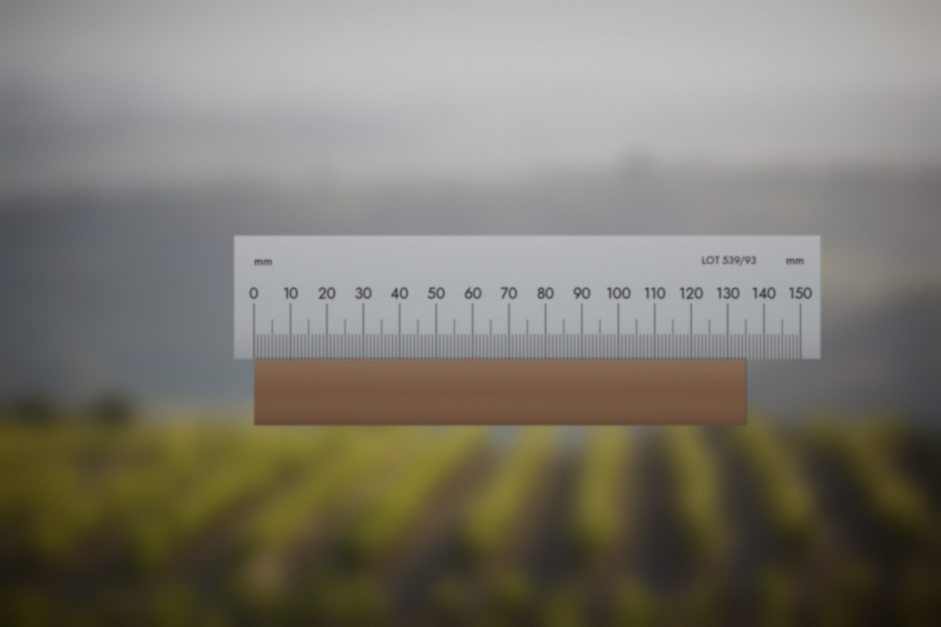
135mm
